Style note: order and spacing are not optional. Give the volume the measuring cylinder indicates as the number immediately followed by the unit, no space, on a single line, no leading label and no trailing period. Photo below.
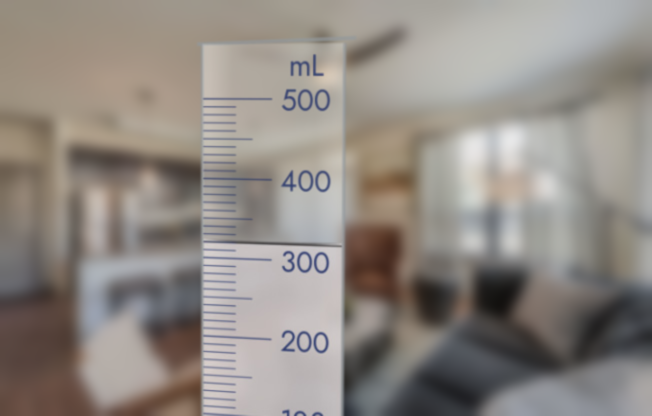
320mL
